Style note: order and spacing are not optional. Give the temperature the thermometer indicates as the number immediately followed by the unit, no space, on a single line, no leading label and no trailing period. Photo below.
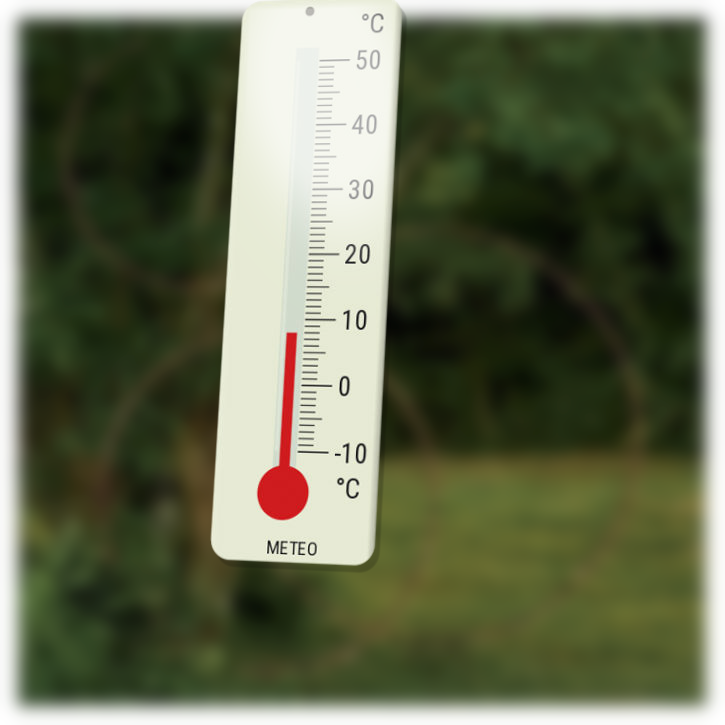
8°C
